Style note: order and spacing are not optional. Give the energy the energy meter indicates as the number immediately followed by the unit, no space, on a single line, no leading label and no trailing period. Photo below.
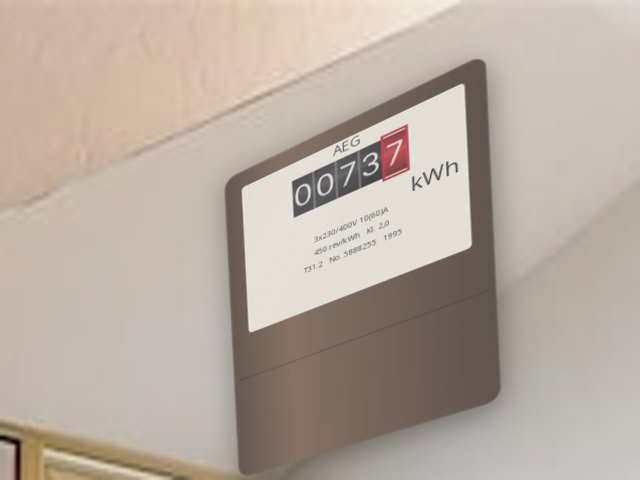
73.7kWh
